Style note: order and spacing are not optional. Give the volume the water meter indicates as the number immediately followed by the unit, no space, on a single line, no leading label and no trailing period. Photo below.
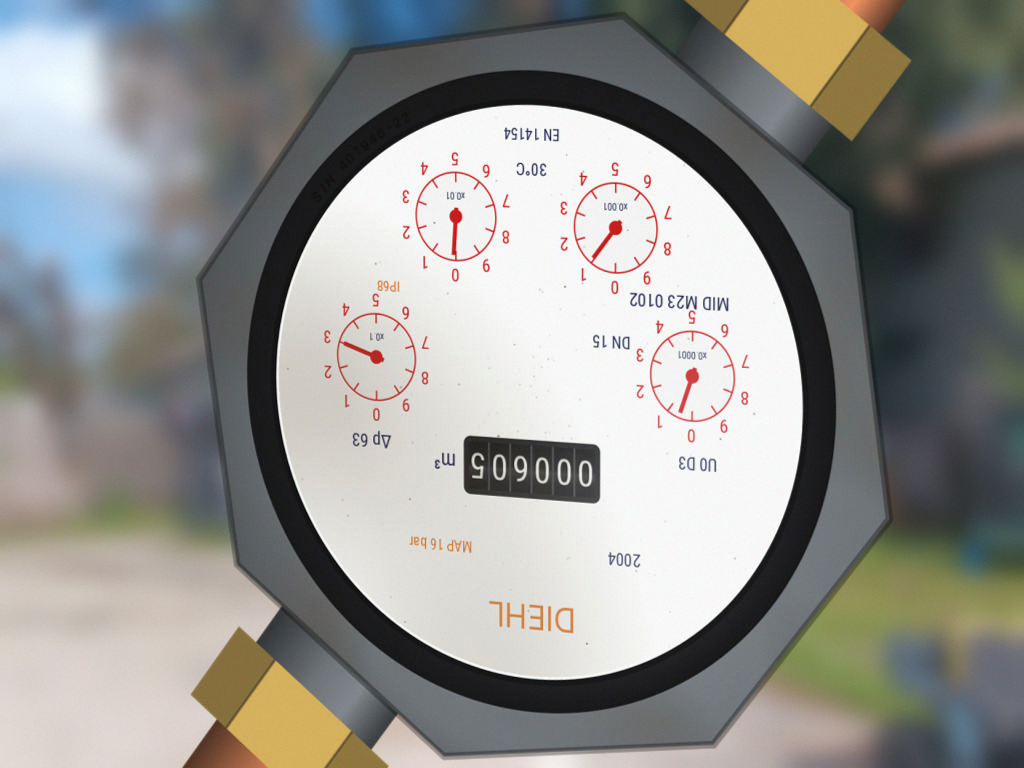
605.3010m³
